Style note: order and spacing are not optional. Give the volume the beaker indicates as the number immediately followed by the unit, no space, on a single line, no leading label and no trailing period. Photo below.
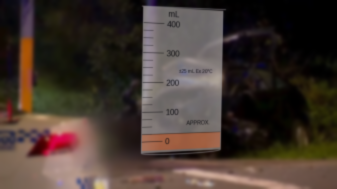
25mL
